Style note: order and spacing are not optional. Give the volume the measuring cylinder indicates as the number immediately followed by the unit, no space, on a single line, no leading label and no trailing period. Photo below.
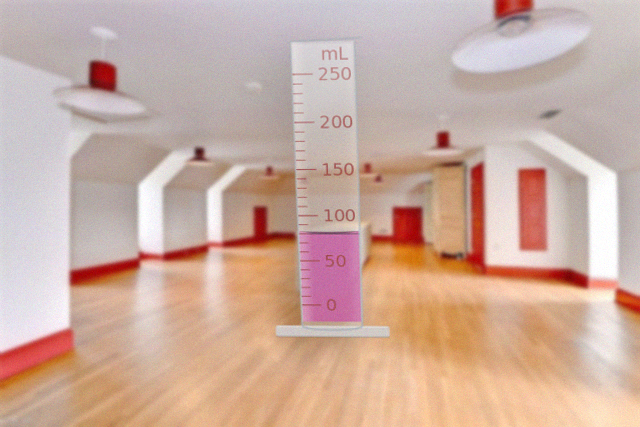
80mL
